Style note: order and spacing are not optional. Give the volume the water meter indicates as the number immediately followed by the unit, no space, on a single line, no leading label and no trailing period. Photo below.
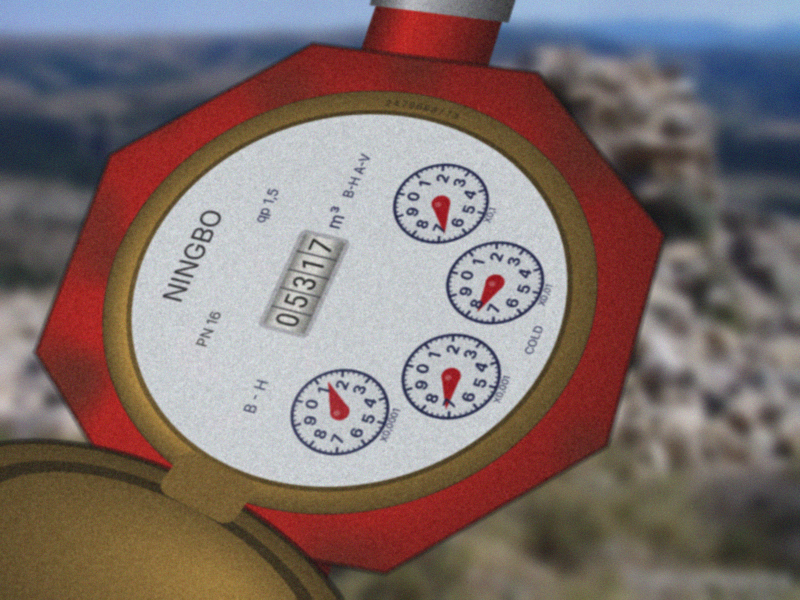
5317.6771m³
